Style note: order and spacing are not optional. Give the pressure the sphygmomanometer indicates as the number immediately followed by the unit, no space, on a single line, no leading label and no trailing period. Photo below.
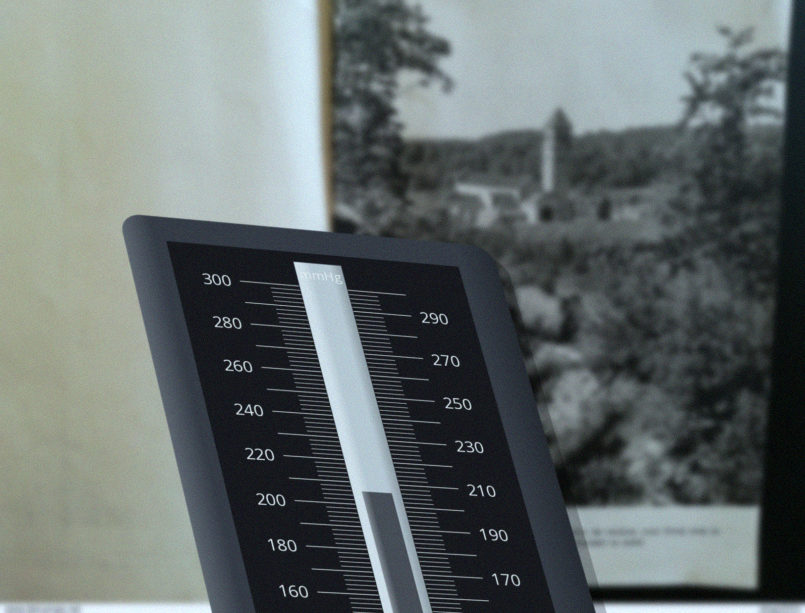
206mmHg
